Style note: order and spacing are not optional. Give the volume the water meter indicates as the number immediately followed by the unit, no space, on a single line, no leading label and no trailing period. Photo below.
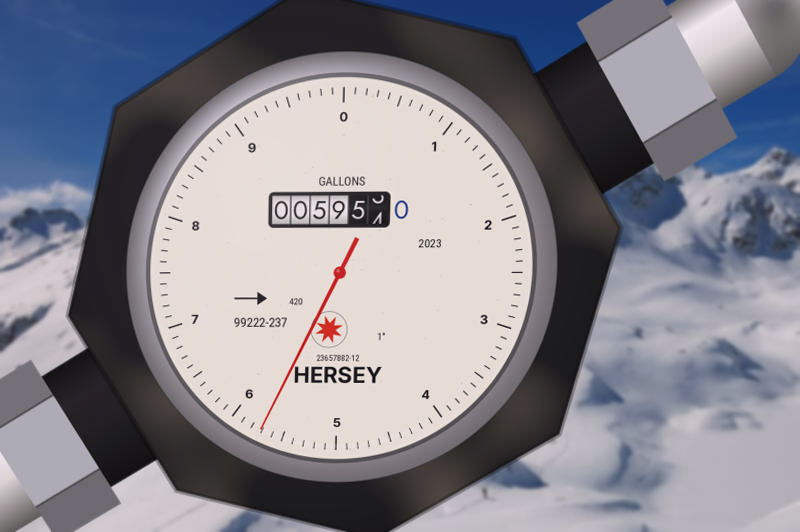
59535.7gal
